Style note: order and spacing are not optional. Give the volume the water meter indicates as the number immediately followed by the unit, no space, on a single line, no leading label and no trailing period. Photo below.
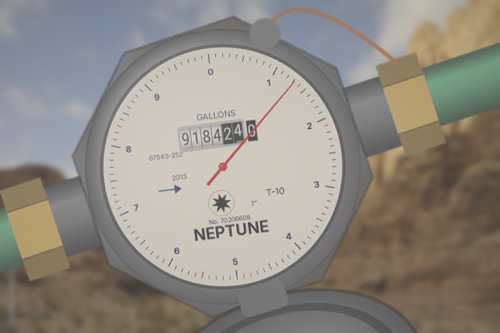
9184241.3gal
